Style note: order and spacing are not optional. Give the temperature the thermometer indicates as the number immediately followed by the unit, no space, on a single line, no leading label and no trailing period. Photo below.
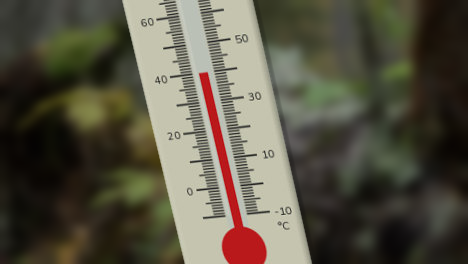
40°C
